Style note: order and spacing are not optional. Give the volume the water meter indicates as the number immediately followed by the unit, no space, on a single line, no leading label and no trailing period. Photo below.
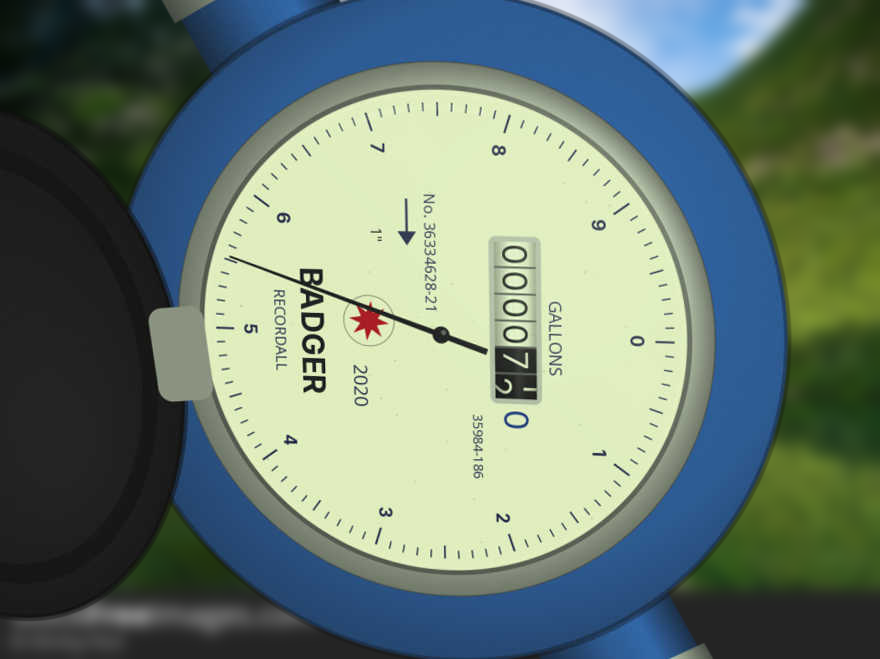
715.5gal
